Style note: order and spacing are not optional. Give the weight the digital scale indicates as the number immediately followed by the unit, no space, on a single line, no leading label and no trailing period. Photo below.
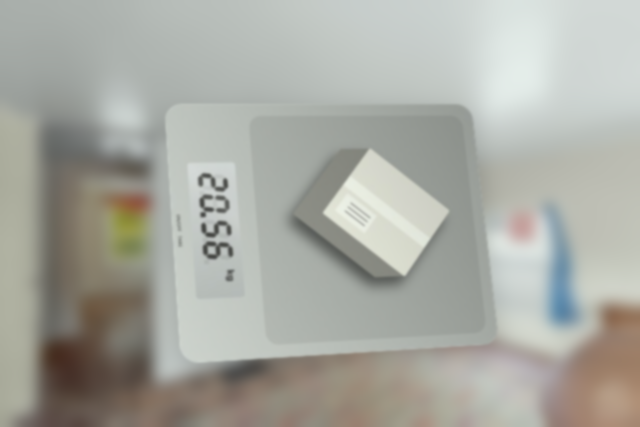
20.56kg
